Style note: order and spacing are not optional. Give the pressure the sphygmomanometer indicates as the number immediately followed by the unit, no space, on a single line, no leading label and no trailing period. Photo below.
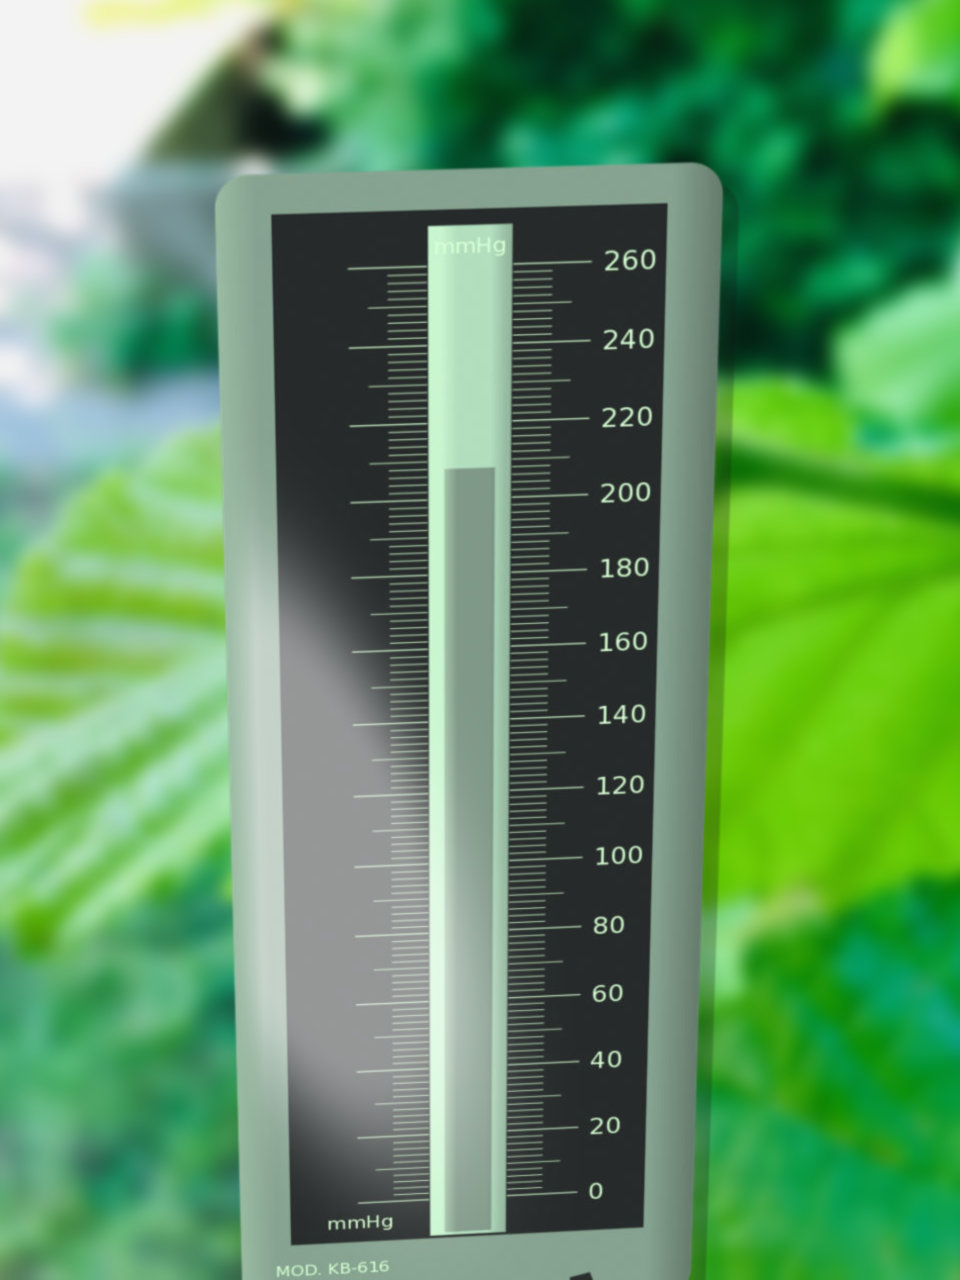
208mmHg
